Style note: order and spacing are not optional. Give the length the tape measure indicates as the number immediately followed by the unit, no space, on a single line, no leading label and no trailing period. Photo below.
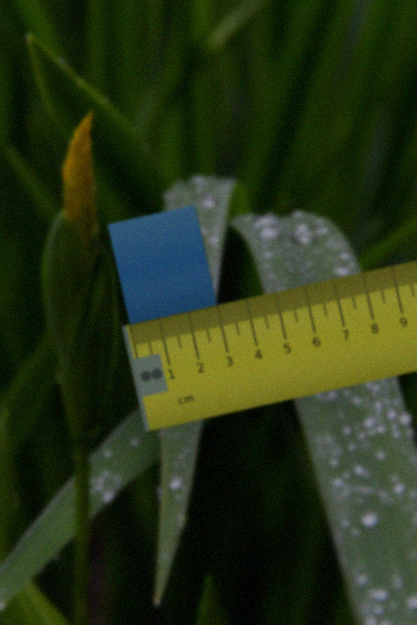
3cm
